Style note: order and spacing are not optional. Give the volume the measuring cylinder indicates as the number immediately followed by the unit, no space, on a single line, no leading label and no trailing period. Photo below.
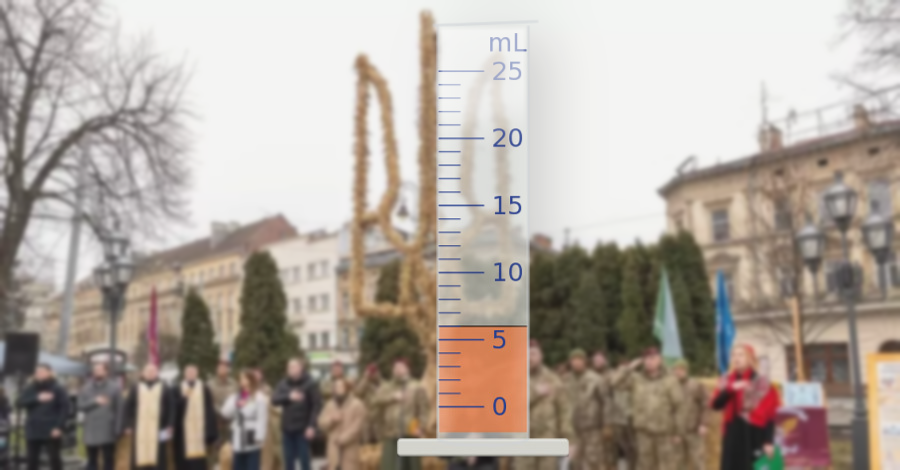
6mL
